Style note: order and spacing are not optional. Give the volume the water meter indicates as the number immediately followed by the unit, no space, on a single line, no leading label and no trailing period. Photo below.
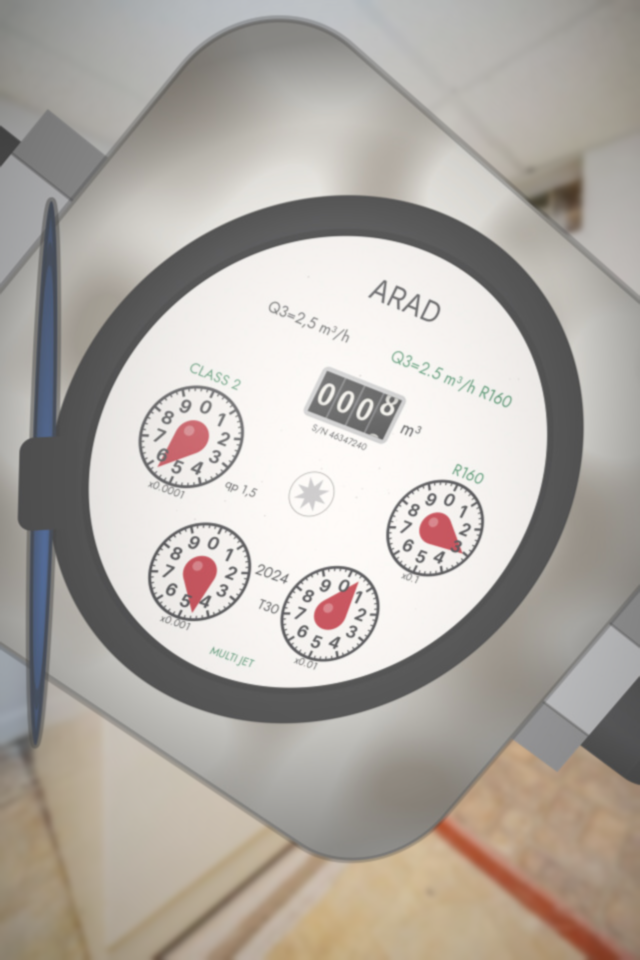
8.3045m³
